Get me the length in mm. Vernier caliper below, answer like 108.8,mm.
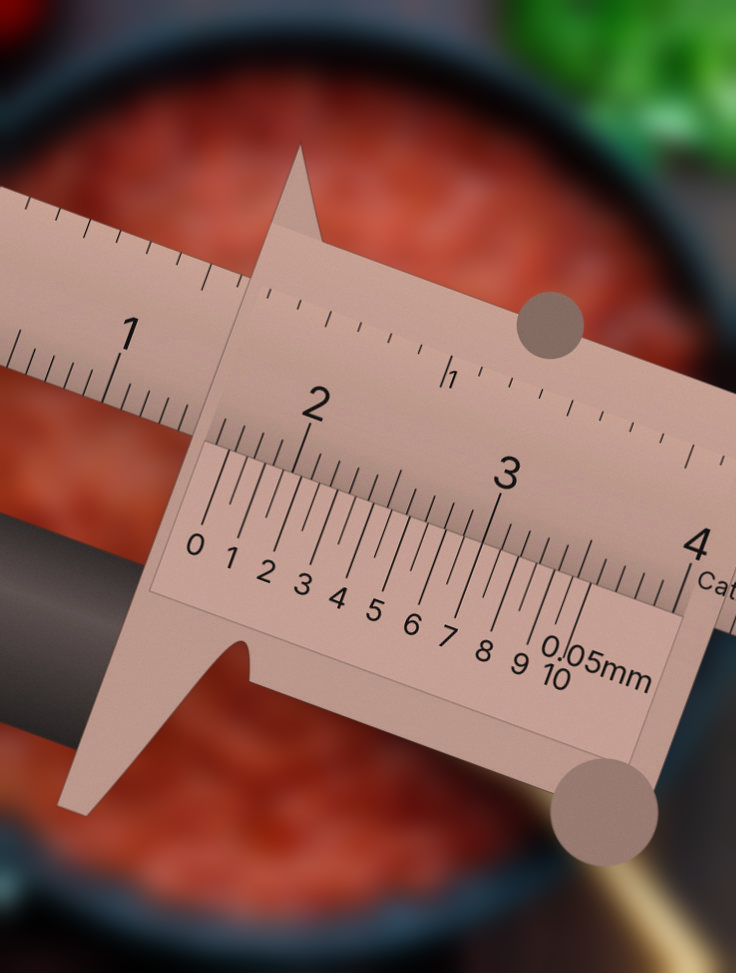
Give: 16.7,mm
